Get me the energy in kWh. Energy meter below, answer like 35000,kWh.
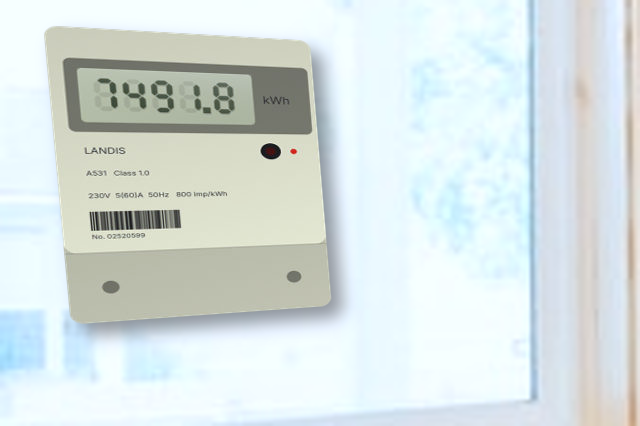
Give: 7491.8,kWh
